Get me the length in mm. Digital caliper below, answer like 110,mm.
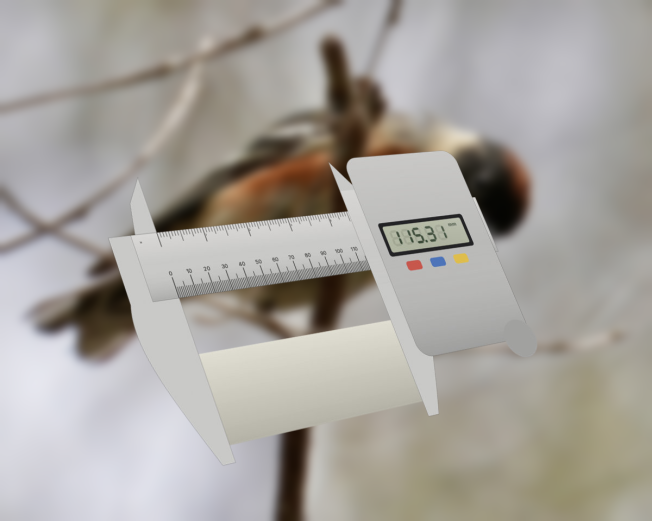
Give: 115.31,mm
